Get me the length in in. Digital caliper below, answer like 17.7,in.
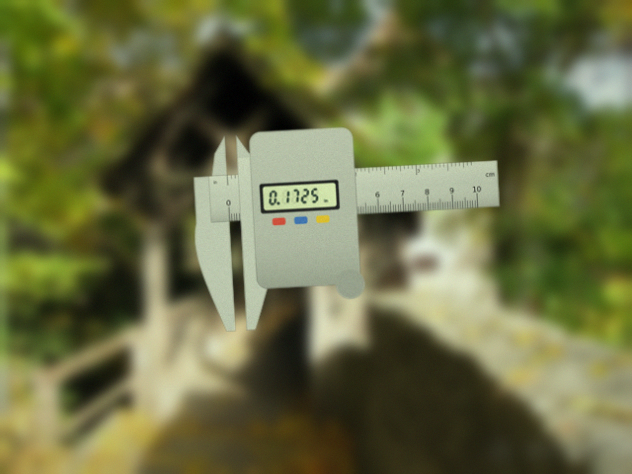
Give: 0.1725,in
